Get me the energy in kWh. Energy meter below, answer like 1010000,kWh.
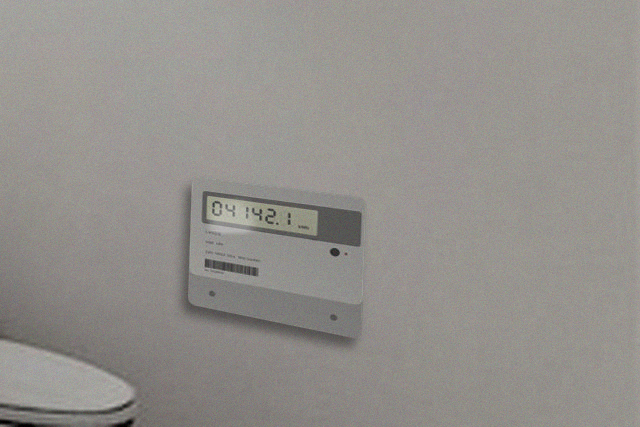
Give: 4142.1,kWh
